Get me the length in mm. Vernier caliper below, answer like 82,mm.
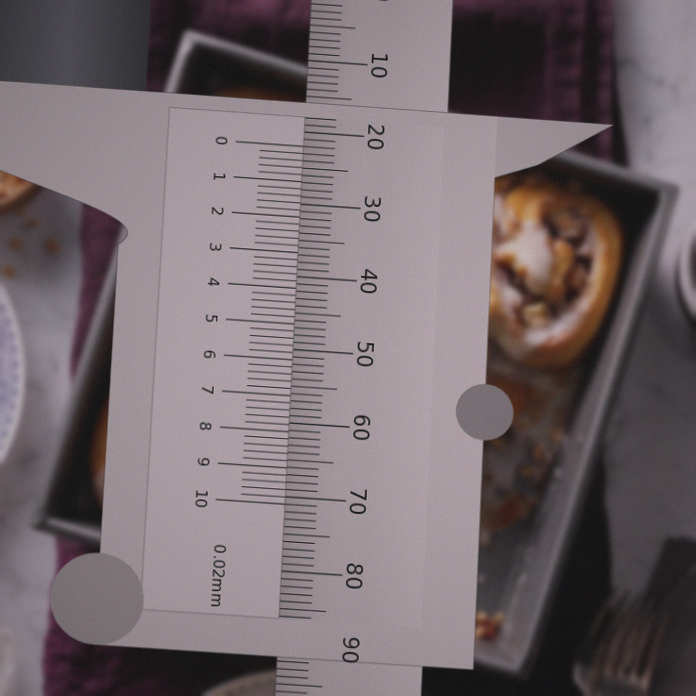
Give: 22.0,mm
